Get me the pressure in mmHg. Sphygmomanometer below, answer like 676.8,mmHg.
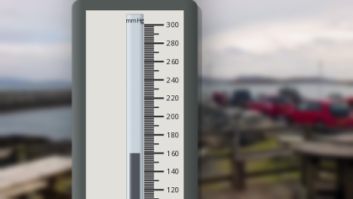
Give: 160,mmHg
